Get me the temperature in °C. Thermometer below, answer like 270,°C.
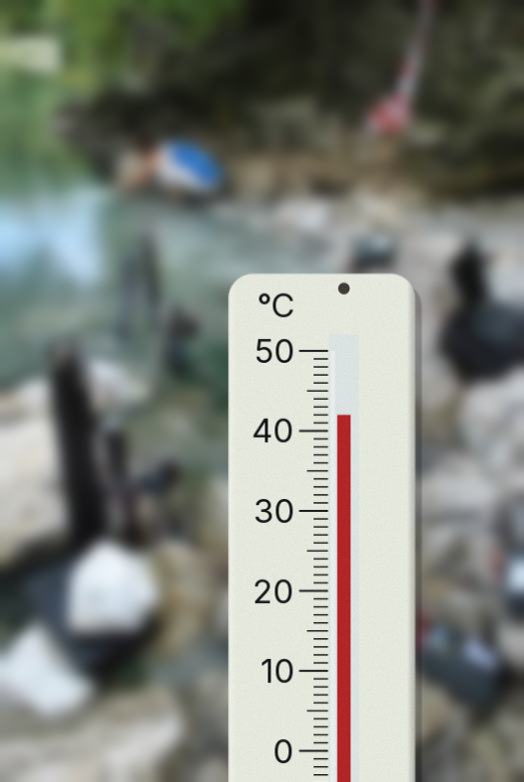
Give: 42,°C
